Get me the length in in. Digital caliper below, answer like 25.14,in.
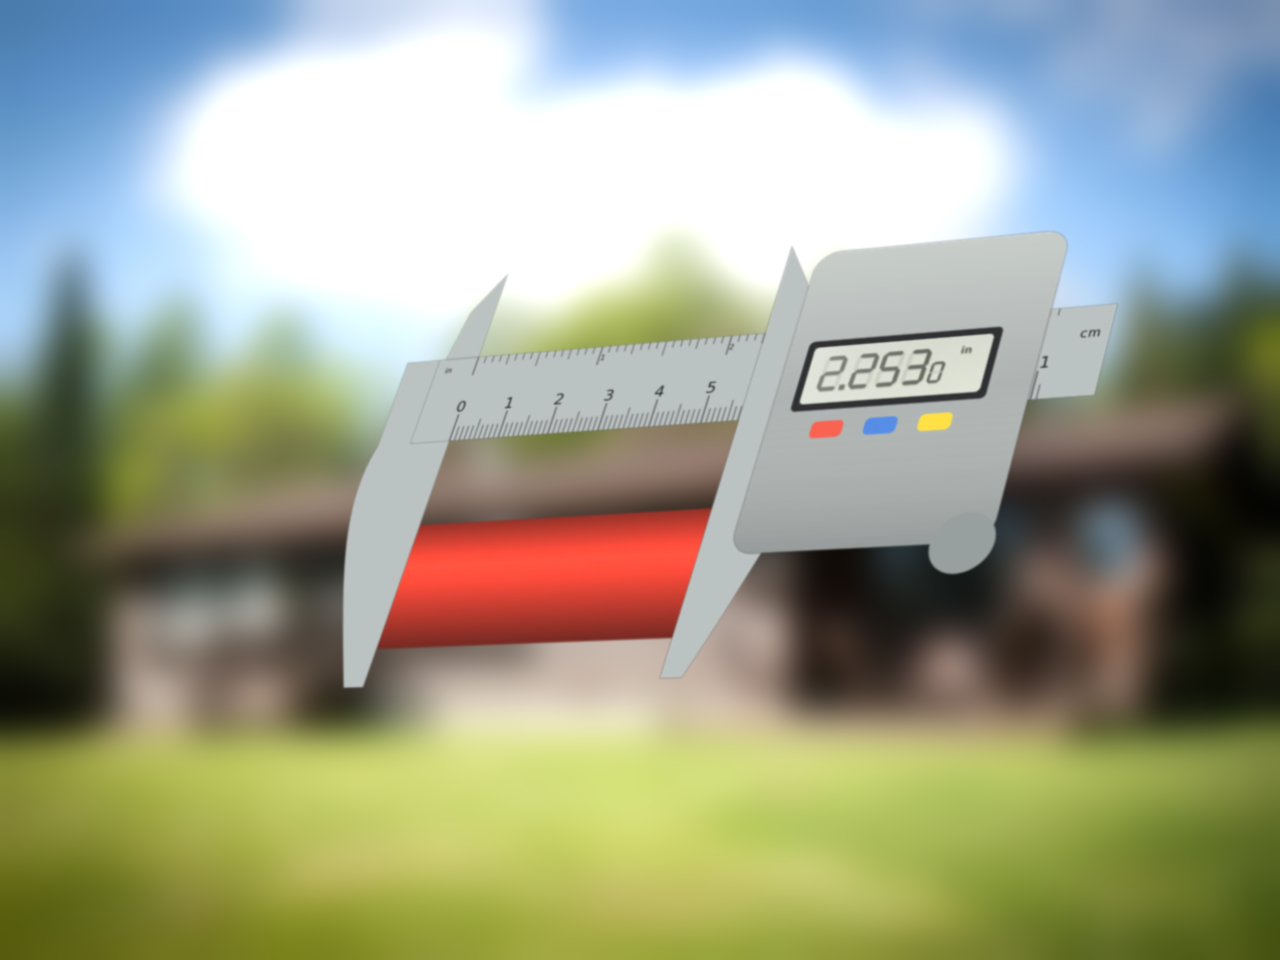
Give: 2.2530,in
